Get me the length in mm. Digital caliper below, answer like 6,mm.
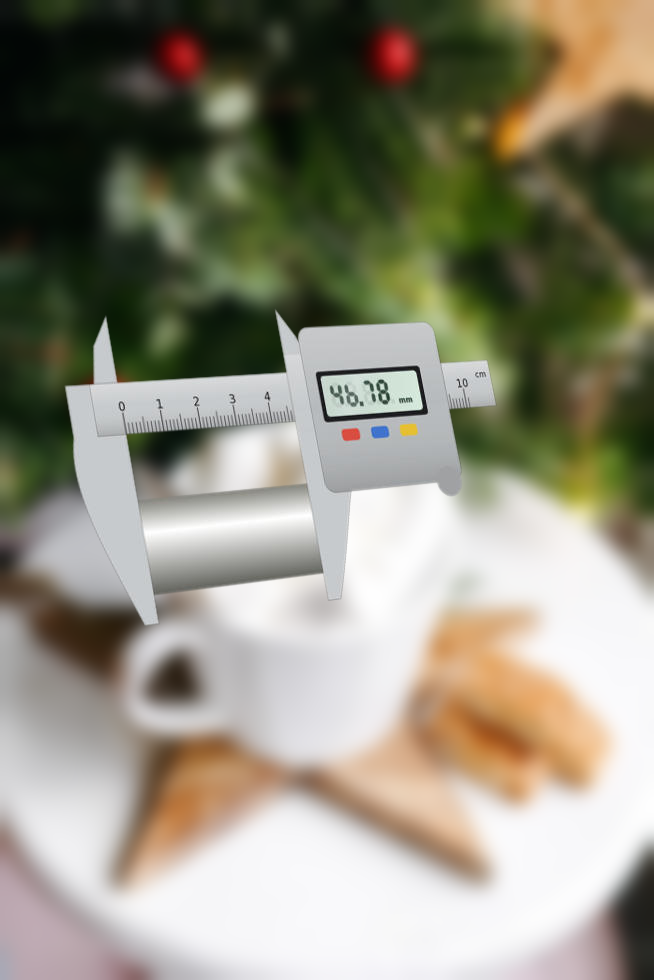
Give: 46.78,mm
